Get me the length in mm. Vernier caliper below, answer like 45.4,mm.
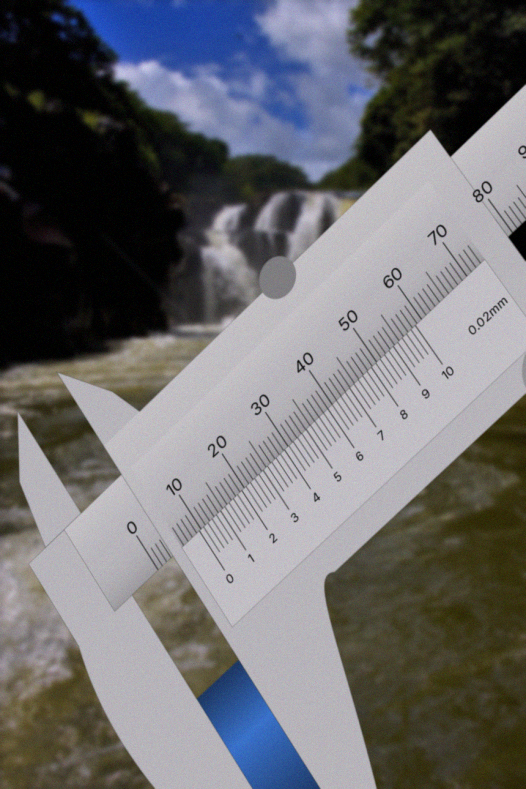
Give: 9.6,mm
